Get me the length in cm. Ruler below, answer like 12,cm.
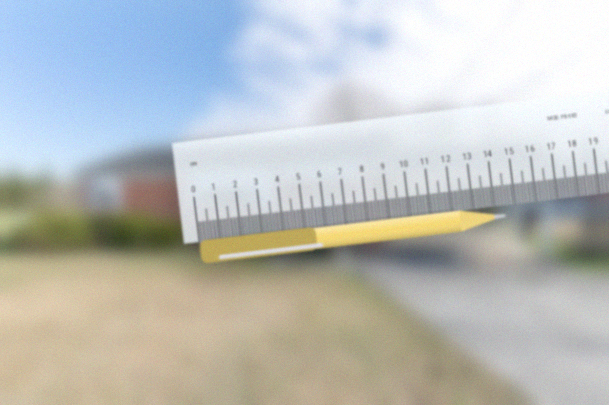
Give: 14.5,cm
